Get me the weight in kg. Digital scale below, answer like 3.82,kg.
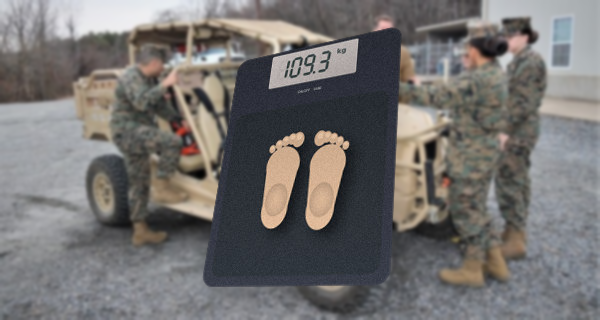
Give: 109.3,kg
